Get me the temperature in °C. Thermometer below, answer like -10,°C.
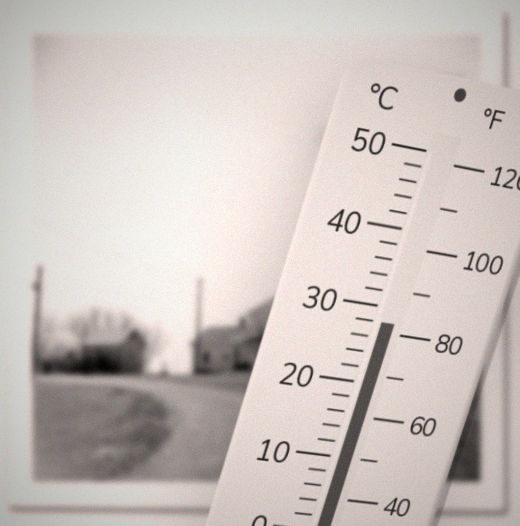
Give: 28,°C
